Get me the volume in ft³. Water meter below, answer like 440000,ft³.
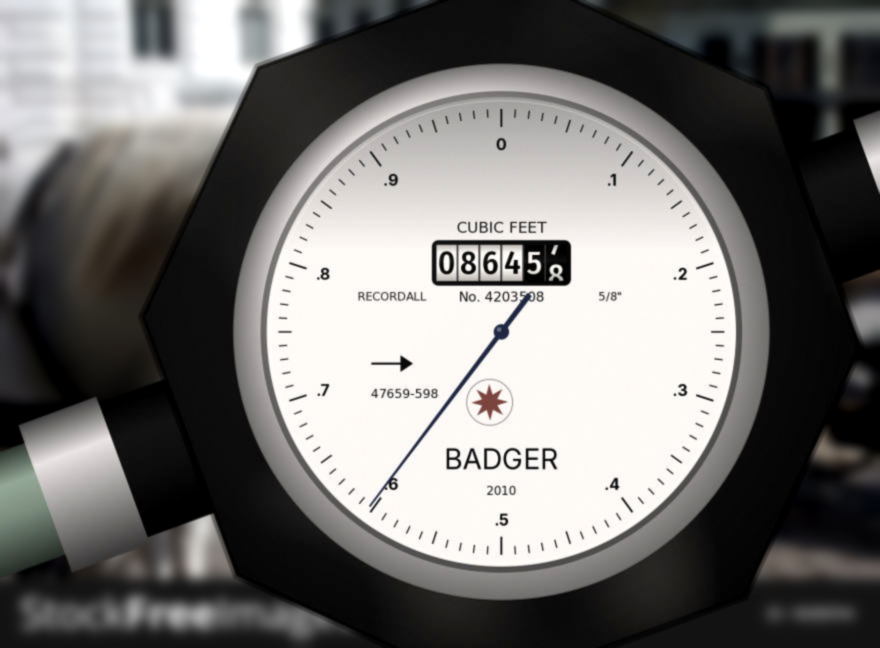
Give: 86457.60,ft³
